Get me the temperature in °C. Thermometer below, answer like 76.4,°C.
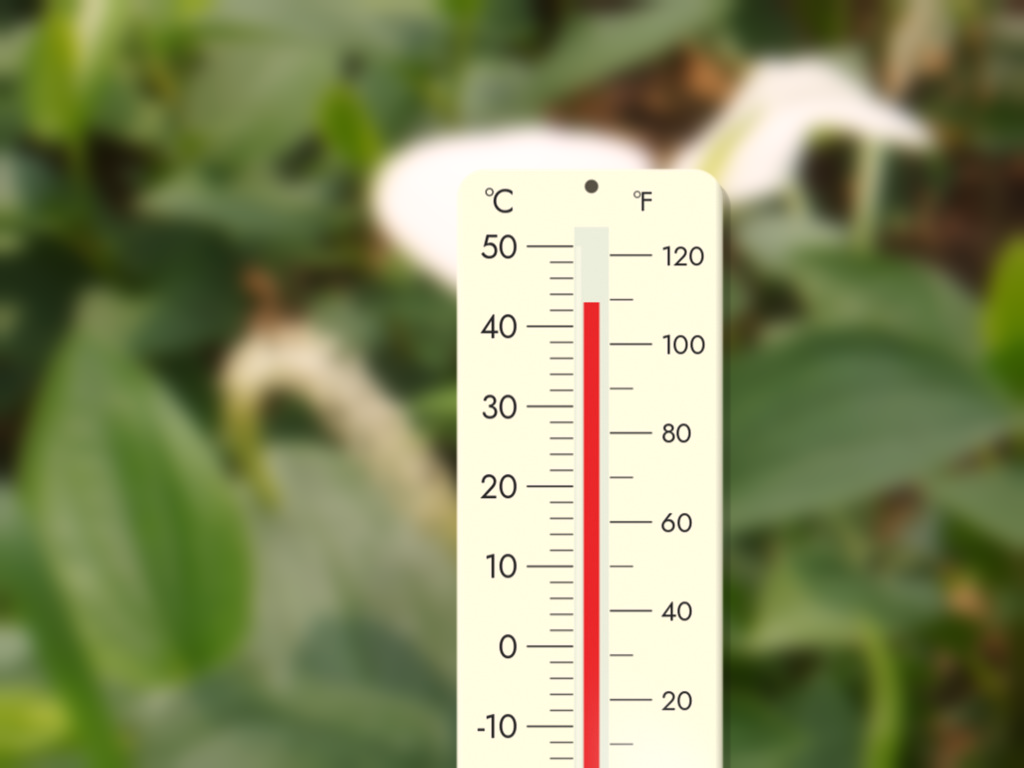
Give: 43,°C
